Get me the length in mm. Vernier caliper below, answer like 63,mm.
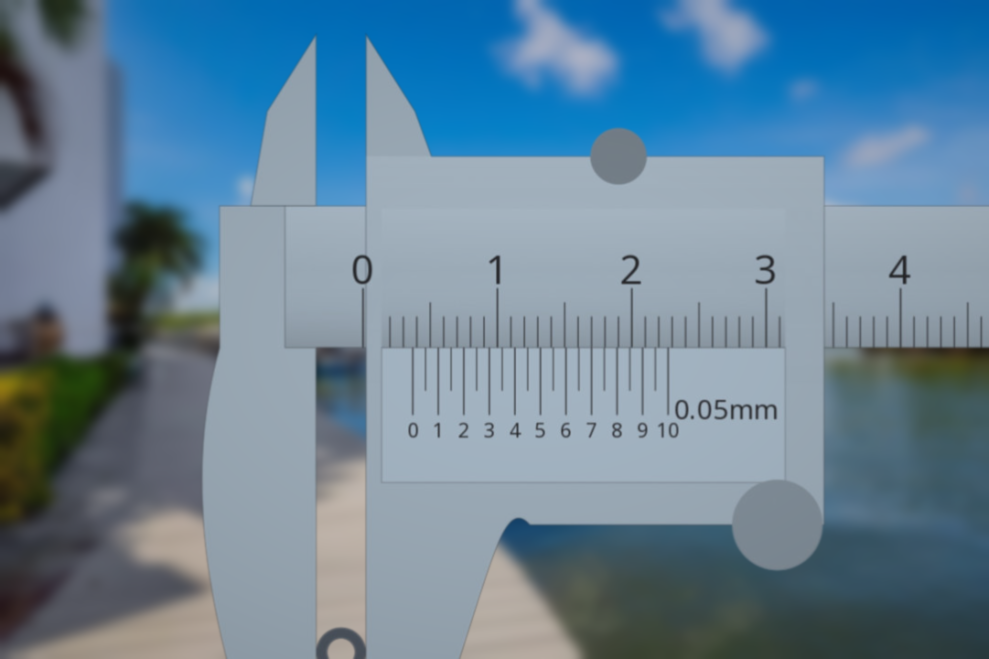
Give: 3.7,mm
